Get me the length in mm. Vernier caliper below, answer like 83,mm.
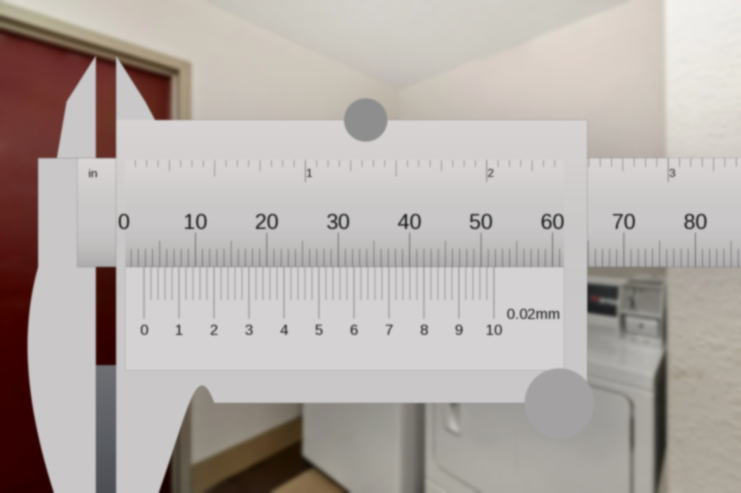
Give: 2.8,mm
